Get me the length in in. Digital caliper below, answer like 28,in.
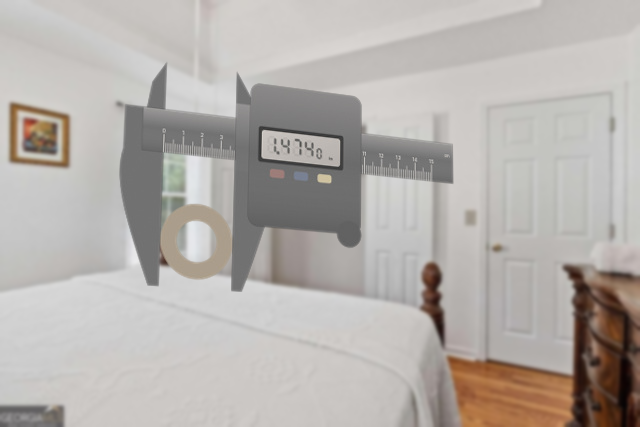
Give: 1.4740,in
